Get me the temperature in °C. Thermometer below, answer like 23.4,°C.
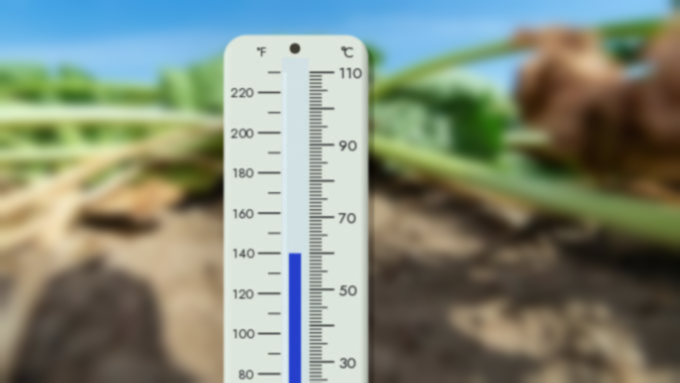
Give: 60,°C
